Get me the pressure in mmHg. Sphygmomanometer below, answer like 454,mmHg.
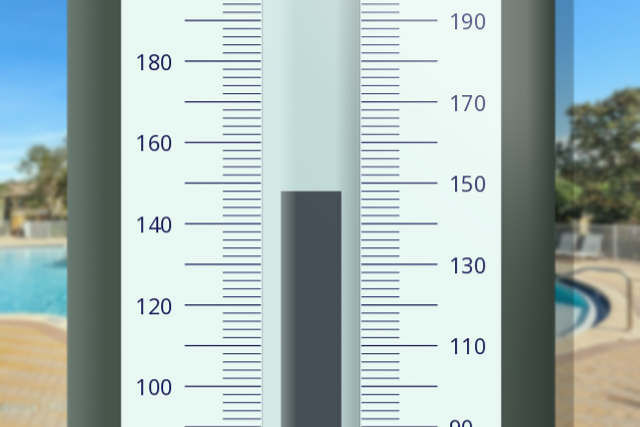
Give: 148,mmHg
